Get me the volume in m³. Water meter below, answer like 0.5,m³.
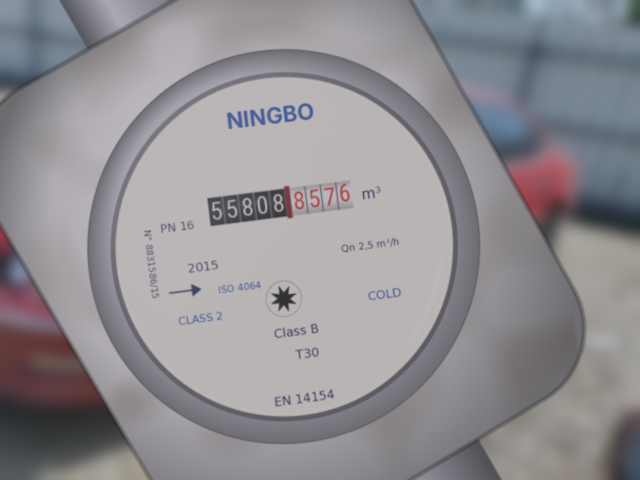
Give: 55808.8576,m³
